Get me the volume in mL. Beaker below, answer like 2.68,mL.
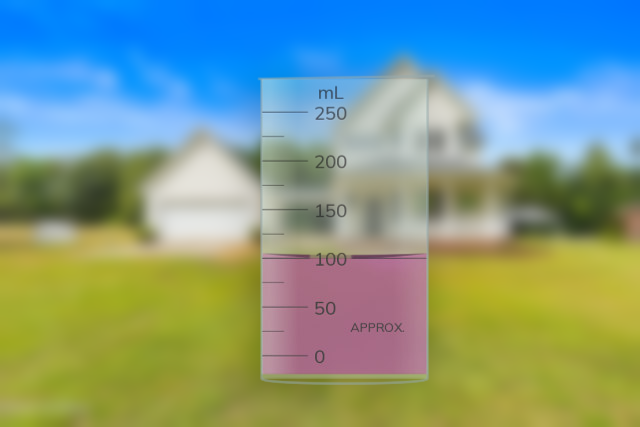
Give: 100,mL
